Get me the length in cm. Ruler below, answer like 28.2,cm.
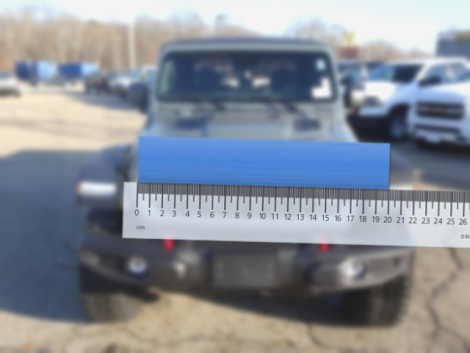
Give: 20,cm
